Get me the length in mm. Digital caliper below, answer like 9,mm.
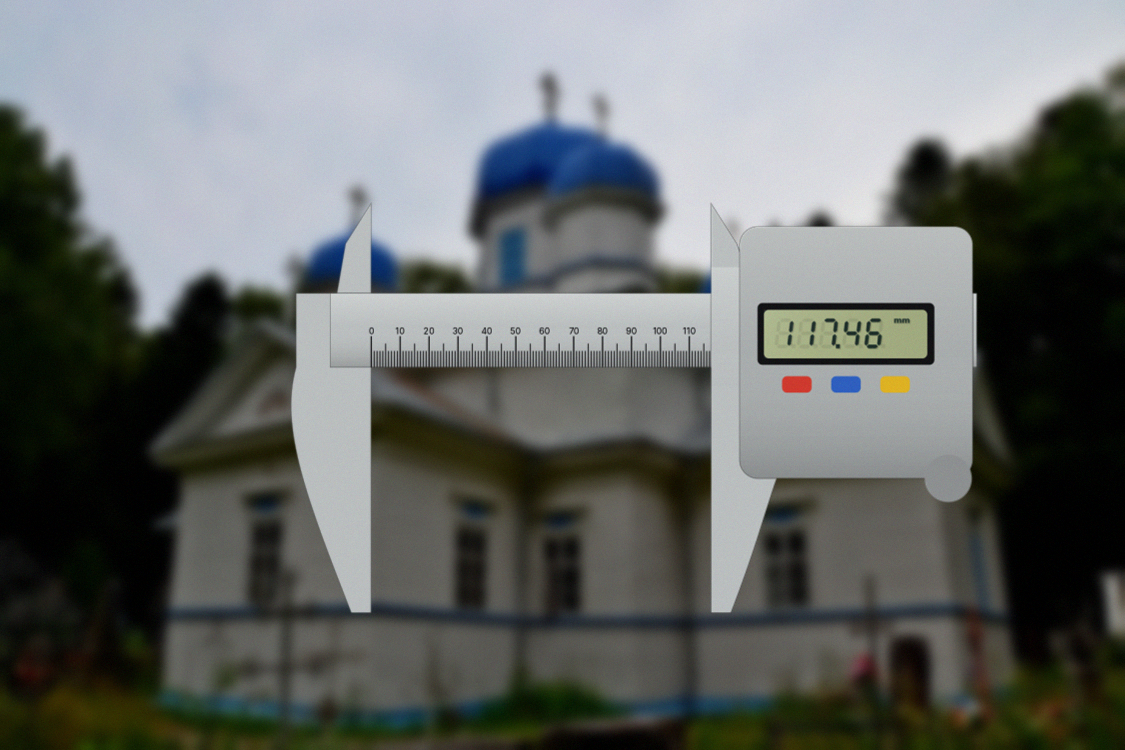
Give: 117.46,mm
